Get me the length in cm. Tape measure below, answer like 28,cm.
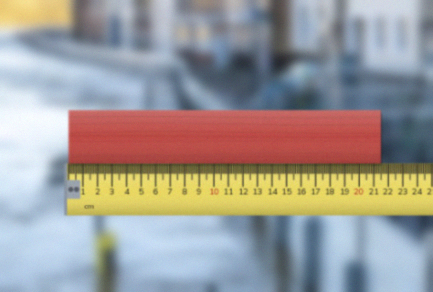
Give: 21.5,cm
